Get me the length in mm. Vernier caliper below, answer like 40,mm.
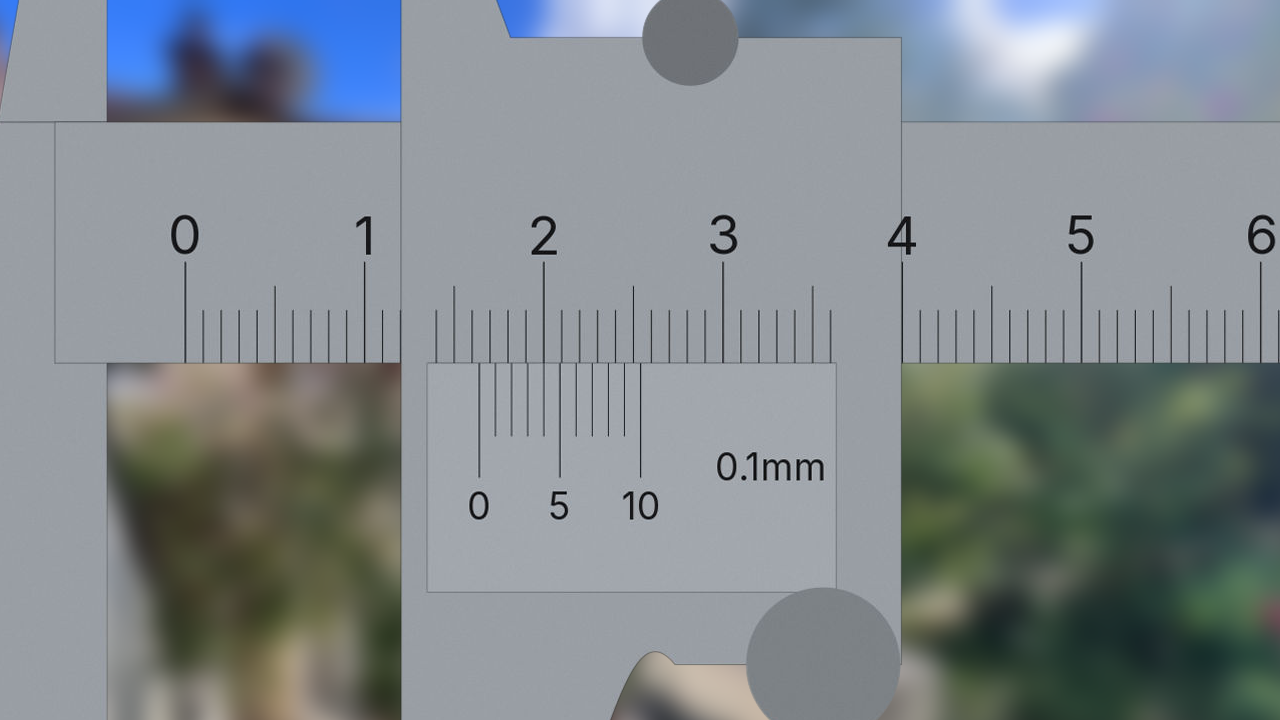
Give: 16.4,mm
